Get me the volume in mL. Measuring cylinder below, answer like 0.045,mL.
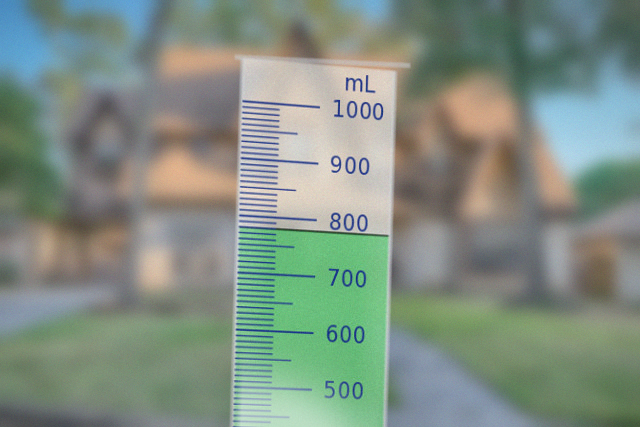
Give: 780,mL
